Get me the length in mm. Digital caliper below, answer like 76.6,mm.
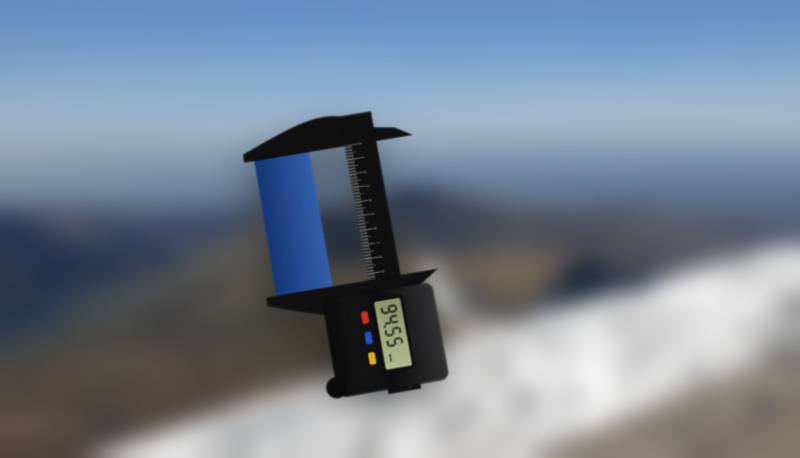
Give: 94.55,mm
